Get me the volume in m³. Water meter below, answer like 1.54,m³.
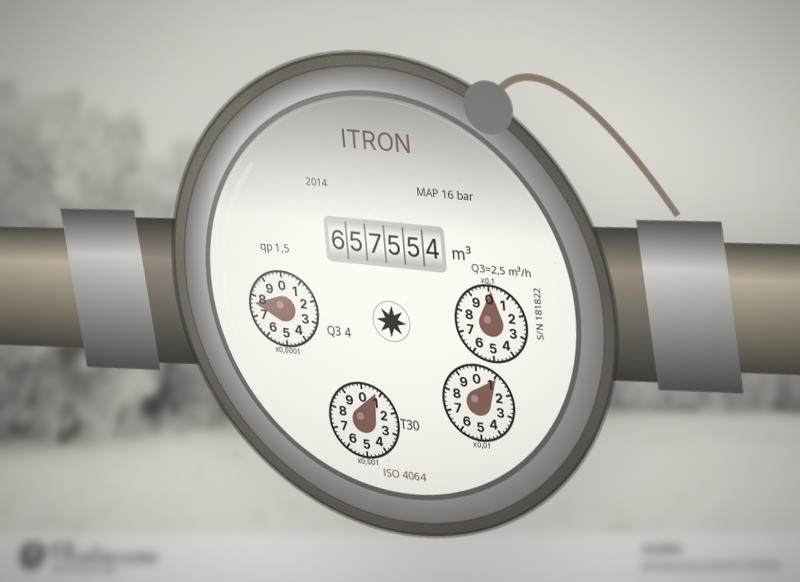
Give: 657554.0107,m³
